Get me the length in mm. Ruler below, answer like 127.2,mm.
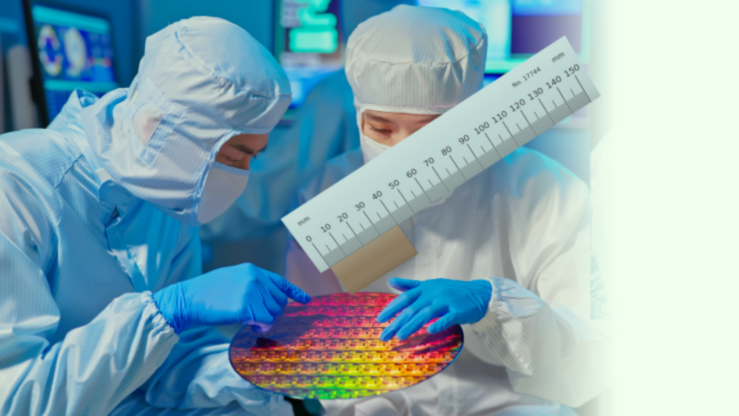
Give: 40,mm
